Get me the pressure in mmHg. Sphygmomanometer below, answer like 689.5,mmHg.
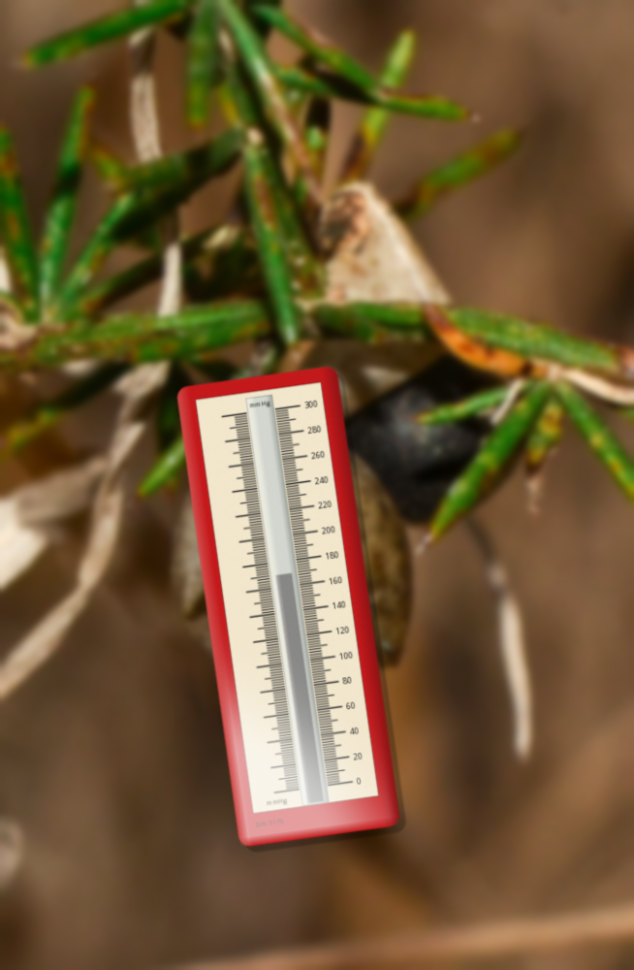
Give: 170,mmHg
